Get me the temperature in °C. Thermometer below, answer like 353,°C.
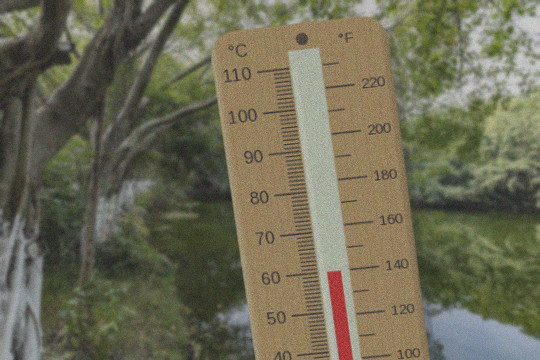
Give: 60,°C
